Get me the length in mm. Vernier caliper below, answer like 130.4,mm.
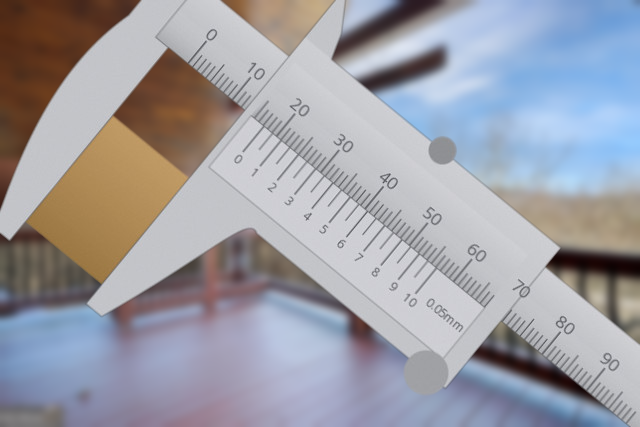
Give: 17.2,mm
